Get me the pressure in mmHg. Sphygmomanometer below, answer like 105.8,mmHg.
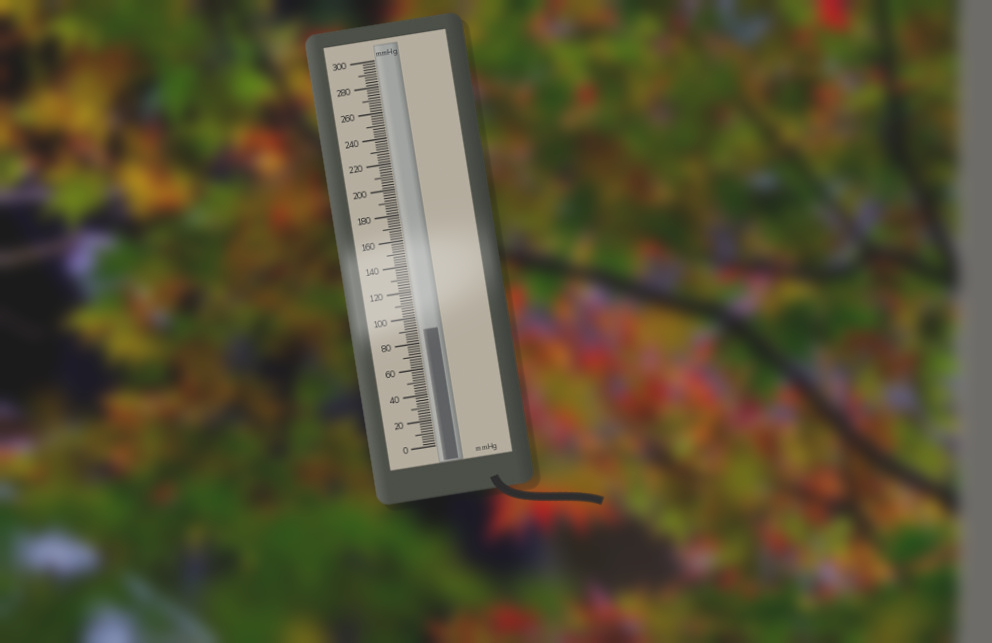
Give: 90,mmHg
